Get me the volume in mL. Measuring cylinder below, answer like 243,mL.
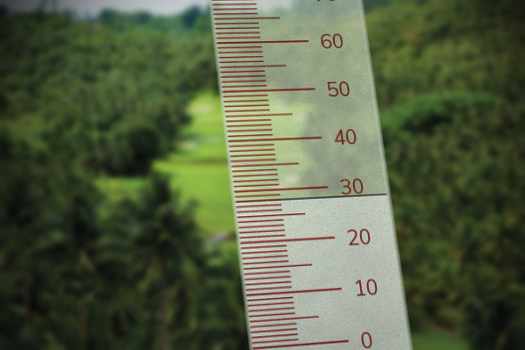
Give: 28,mL
